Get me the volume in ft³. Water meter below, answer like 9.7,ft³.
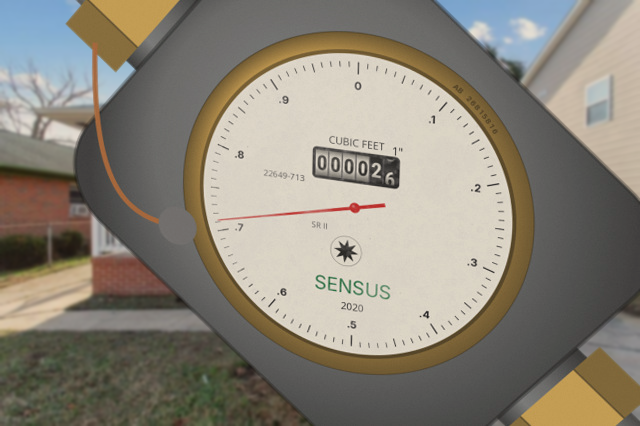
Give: 25.71,ft³
